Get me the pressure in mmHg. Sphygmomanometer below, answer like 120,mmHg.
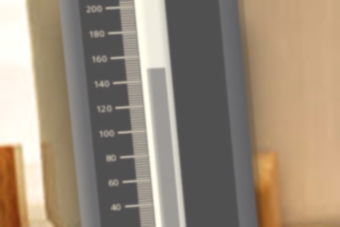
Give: 150,mmHg
